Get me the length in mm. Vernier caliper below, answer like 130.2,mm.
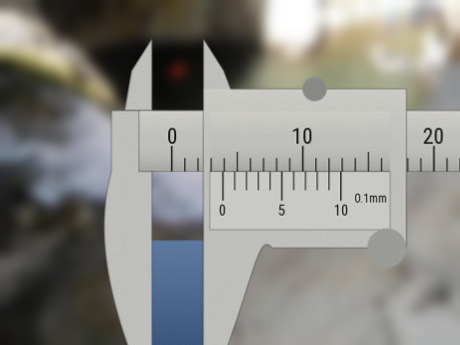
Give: 3.9,mm
